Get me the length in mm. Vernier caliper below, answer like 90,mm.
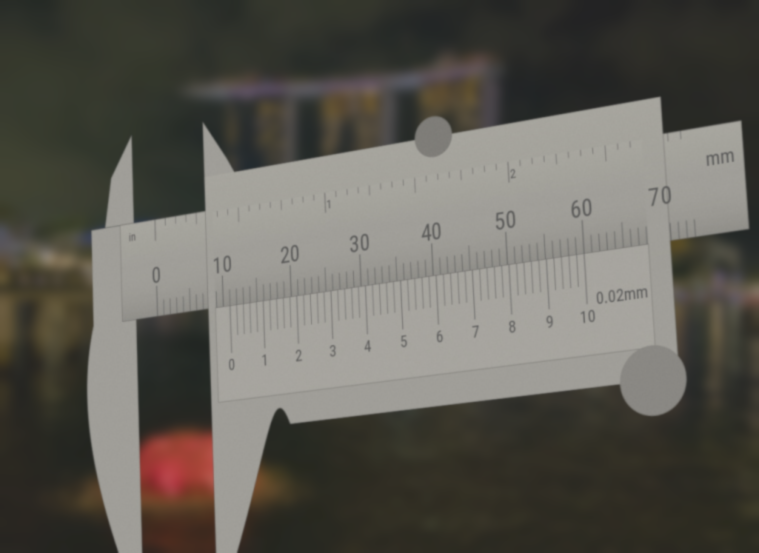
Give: 11.0,mm
